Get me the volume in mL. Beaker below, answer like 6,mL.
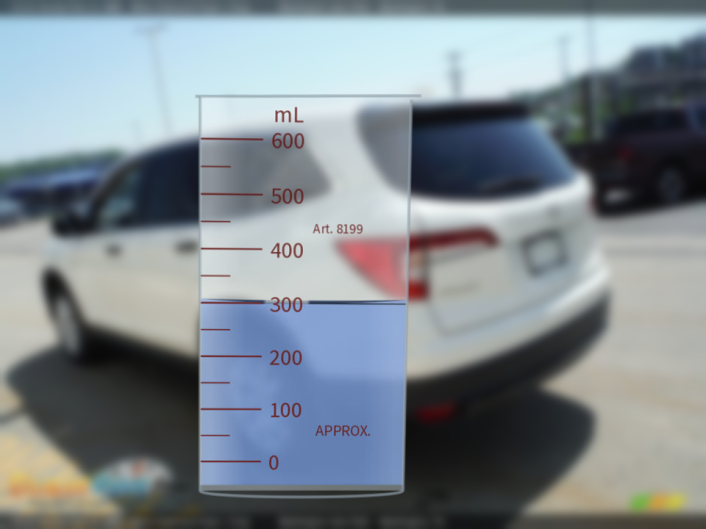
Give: 300,mL
